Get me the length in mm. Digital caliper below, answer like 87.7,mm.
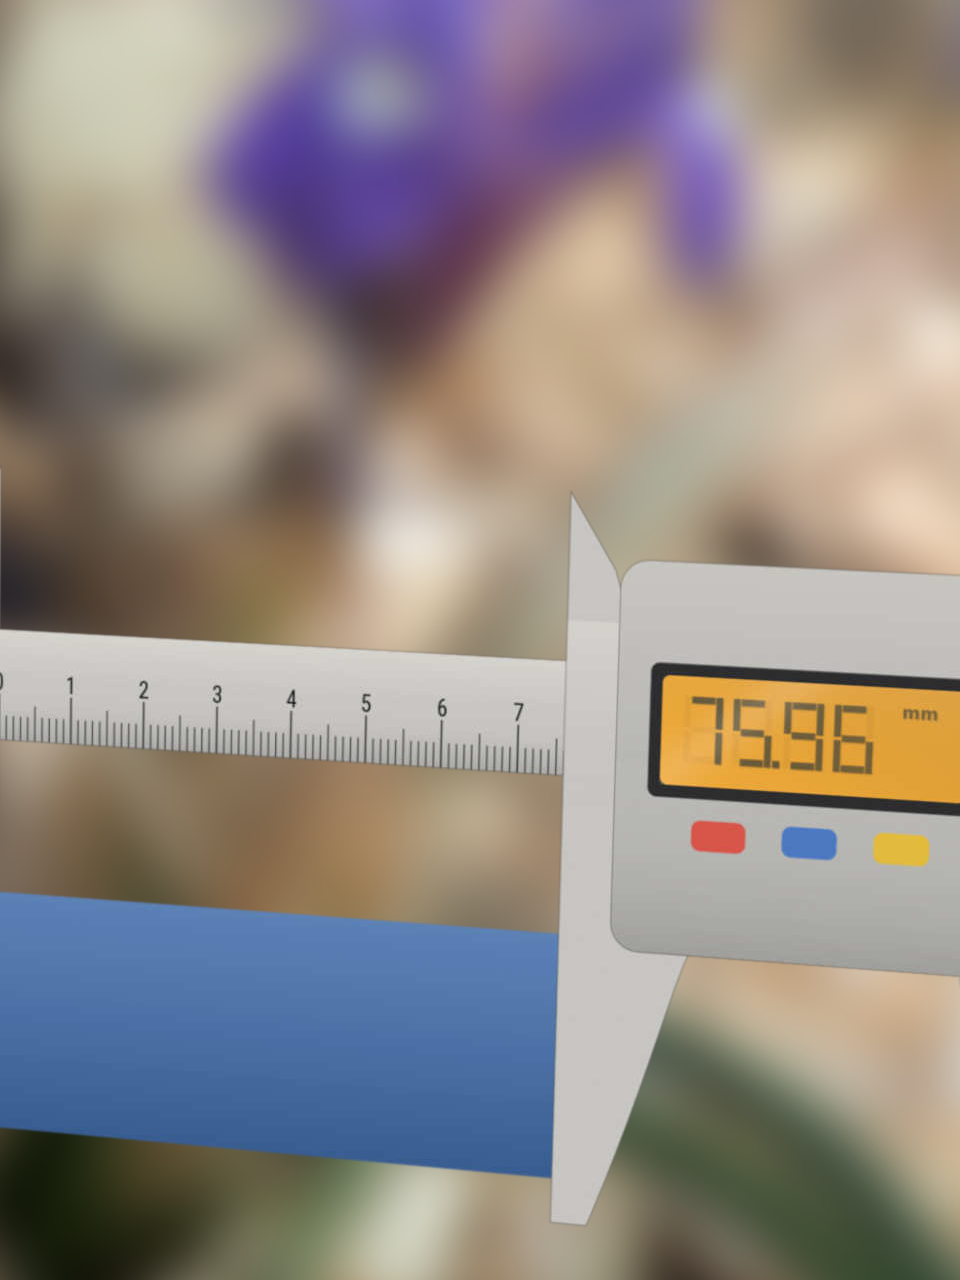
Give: 75.96,mm
